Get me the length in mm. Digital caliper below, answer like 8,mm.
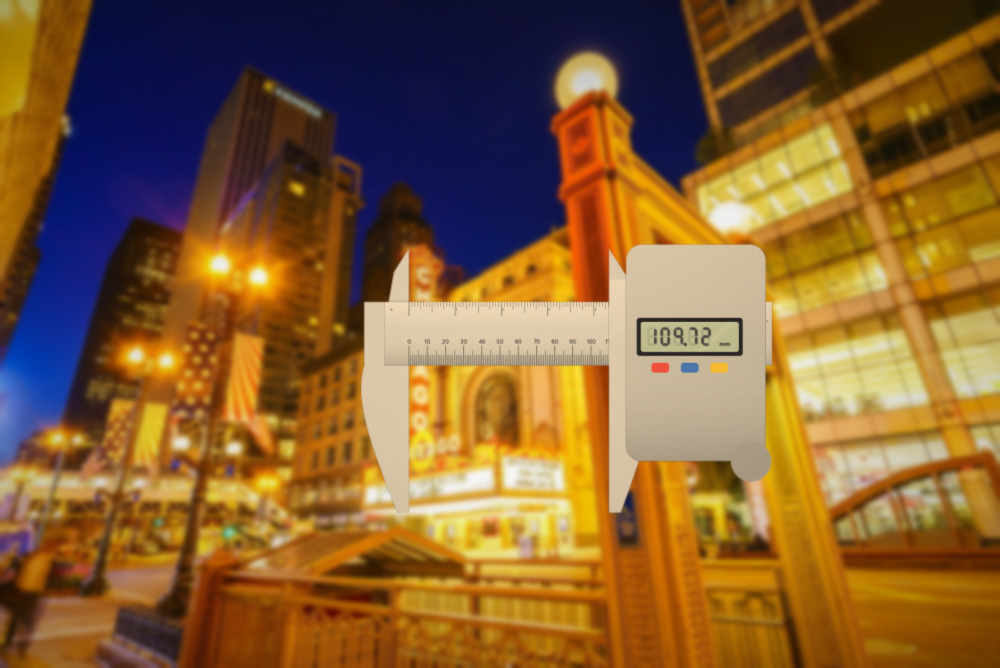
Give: 109.72,mm
